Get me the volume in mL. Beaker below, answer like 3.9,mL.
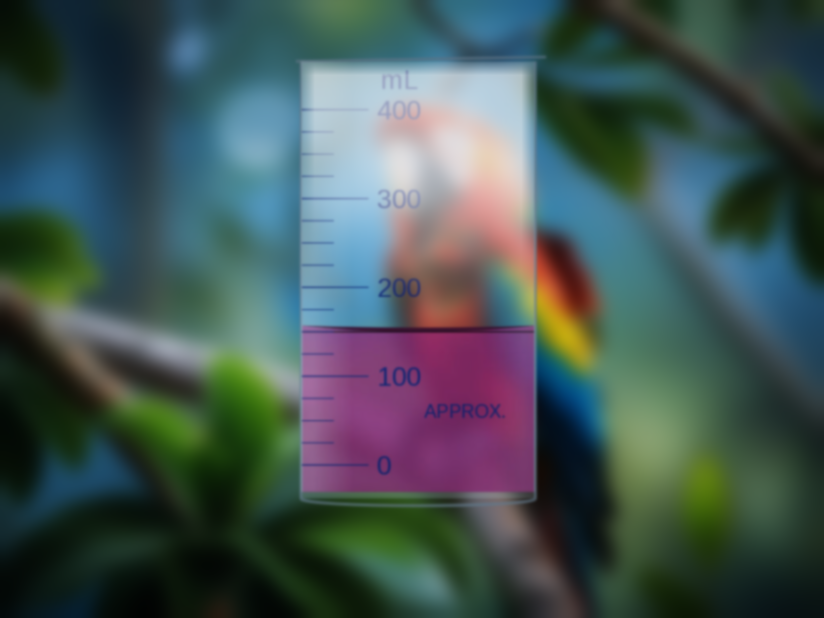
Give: 150,mL
